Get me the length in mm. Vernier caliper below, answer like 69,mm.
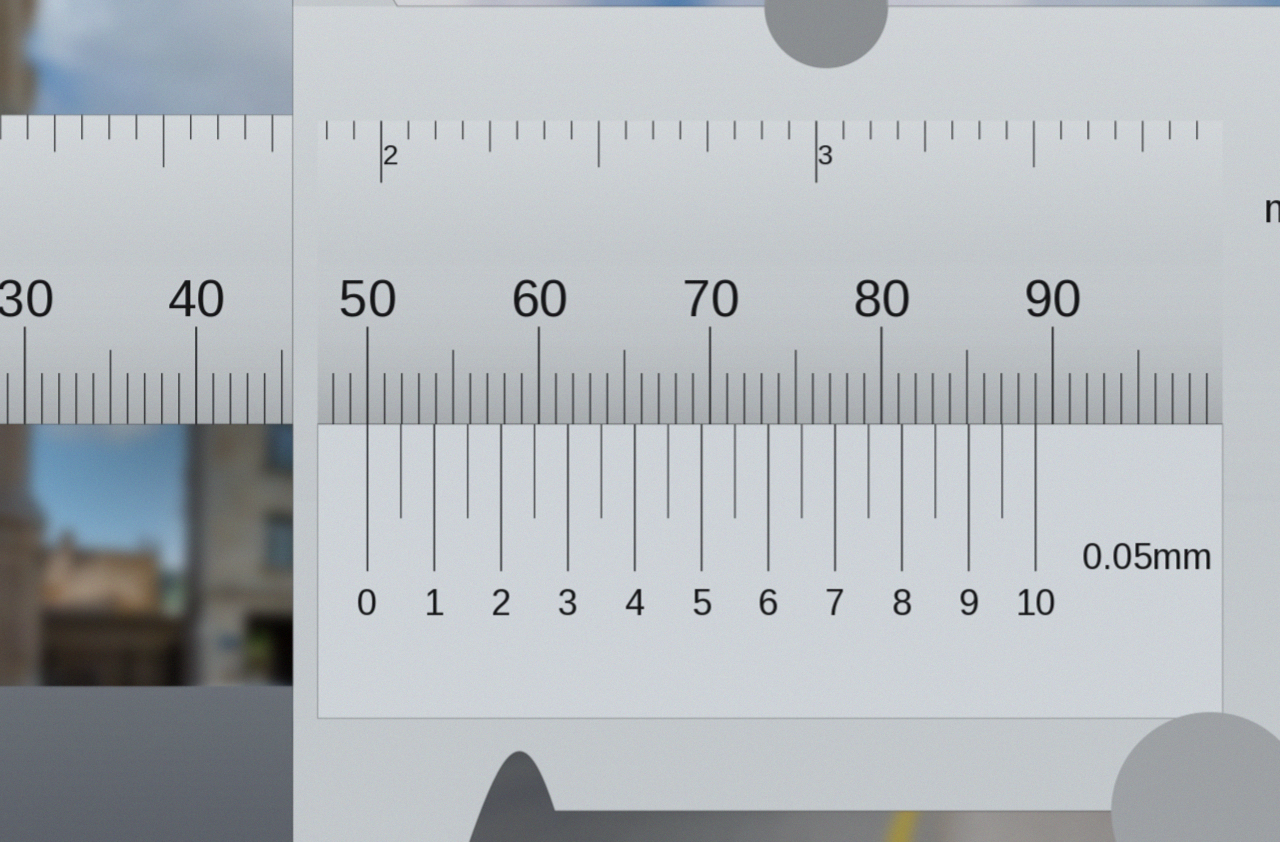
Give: 50.0,mm
